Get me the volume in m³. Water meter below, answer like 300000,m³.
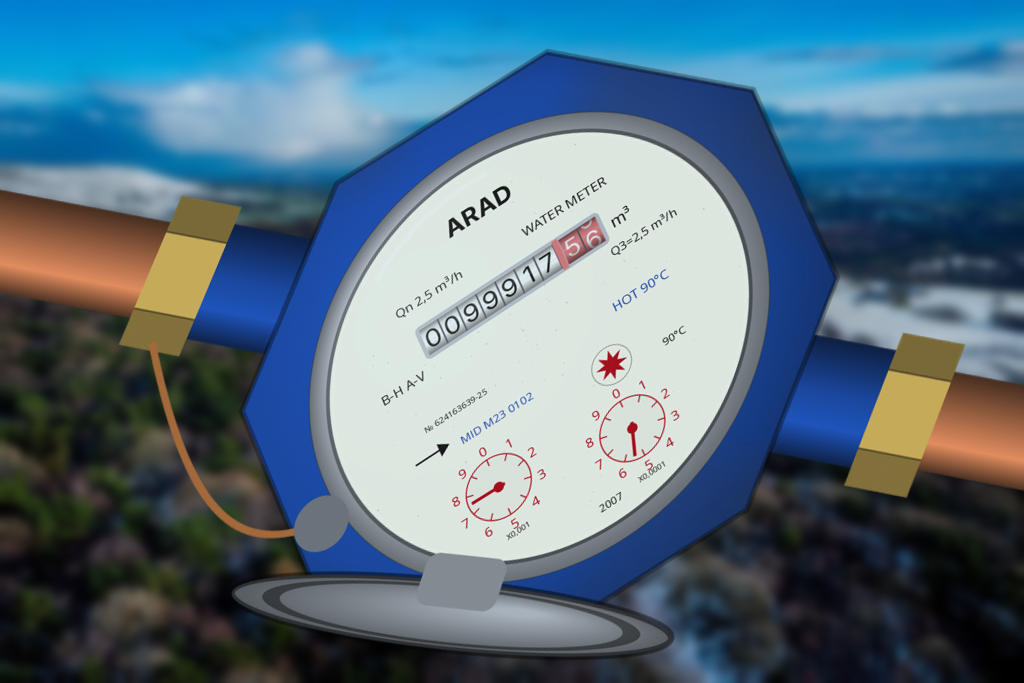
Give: 99917.5575,m³
